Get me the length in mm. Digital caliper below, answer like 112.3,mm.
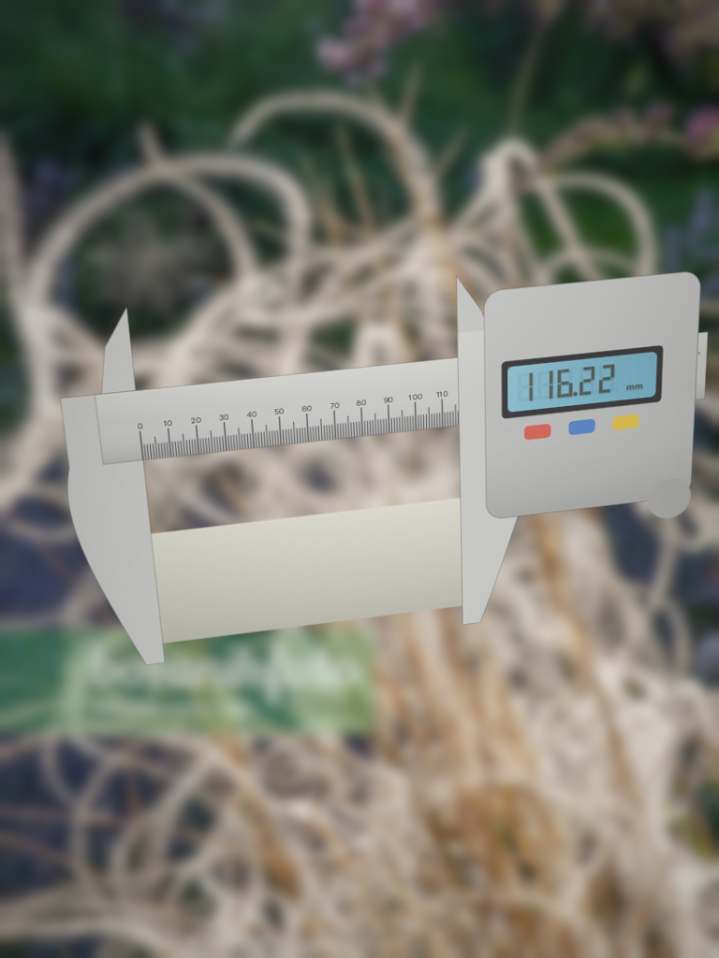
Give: 116.22,mm
